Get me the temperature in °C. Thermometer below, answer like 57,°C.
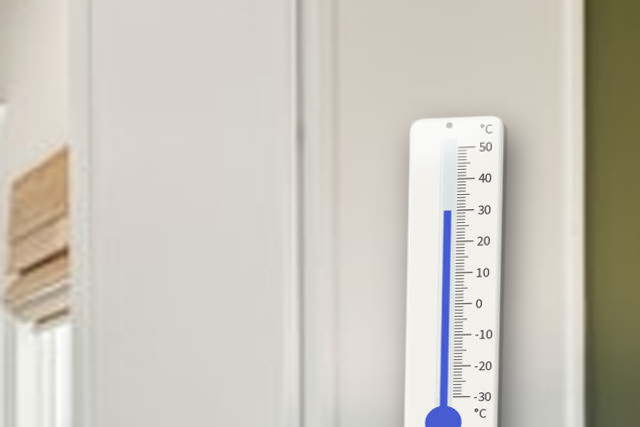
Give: 30,°C
